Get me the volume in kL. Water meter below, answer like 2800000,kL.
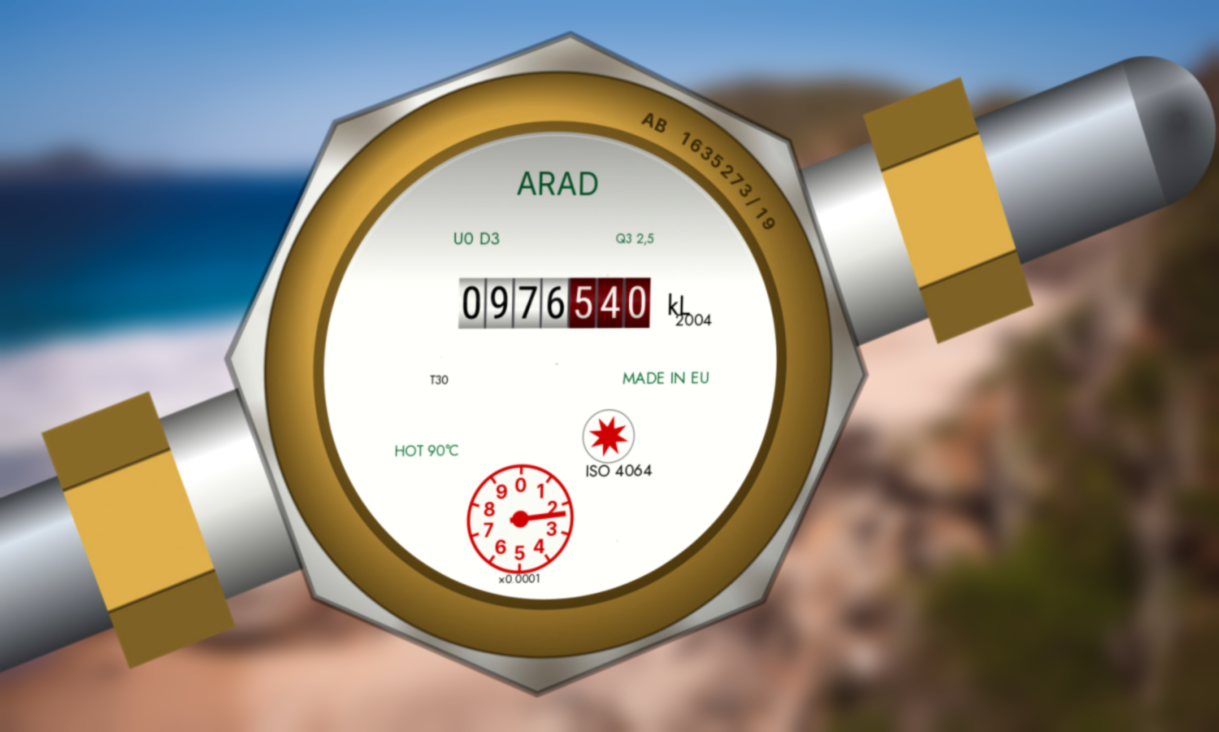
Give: 976.5402,kL
